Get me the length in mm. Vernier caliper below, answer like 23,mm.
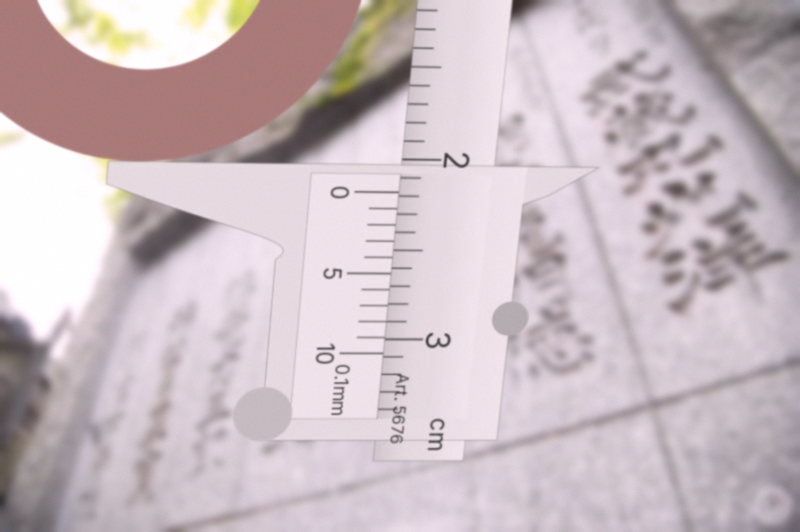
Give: 21.8,mm
